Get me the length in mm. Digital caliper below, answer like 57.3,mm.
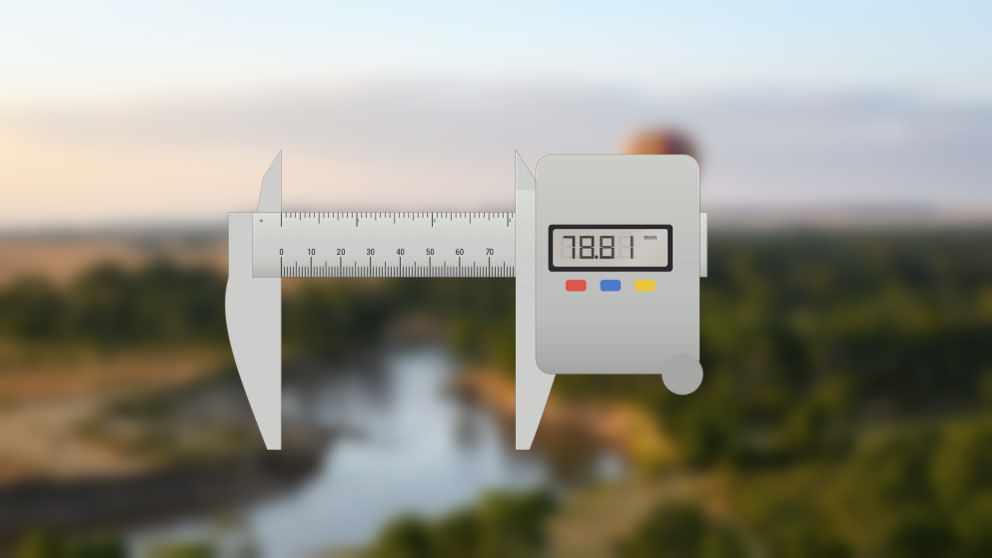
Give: 78.81,mm
